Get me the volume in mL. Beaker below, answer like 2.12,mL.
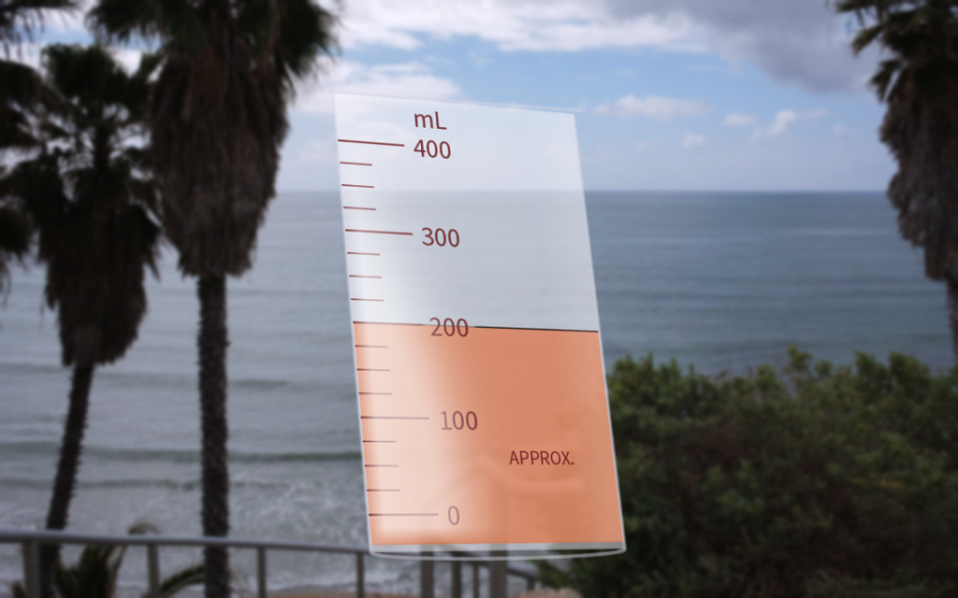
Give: 200,mL
